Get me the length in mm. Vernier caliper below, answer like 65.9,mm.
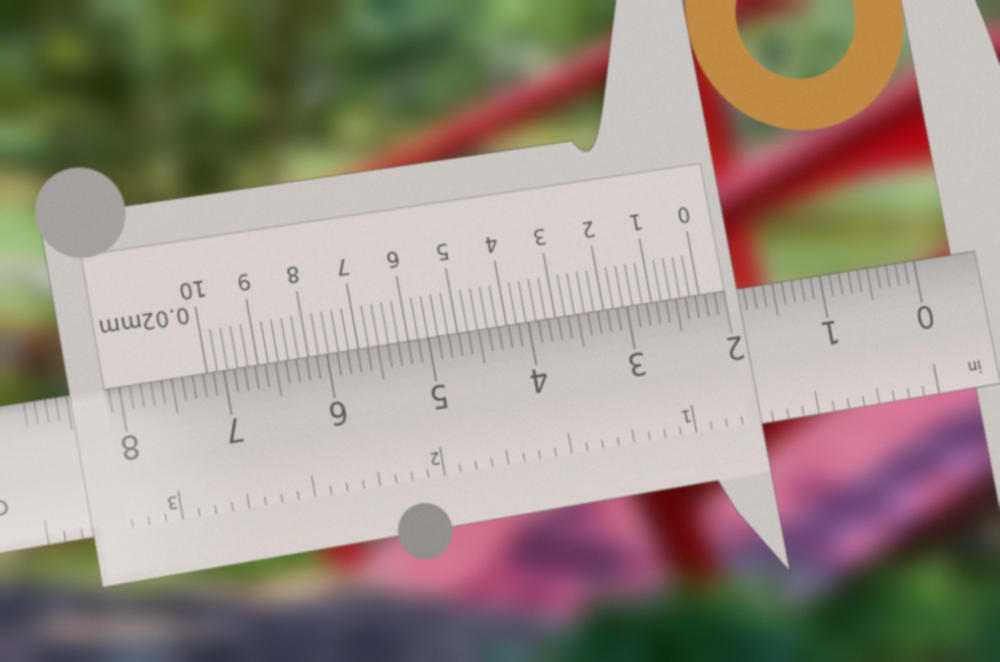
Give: 22.6,mm
